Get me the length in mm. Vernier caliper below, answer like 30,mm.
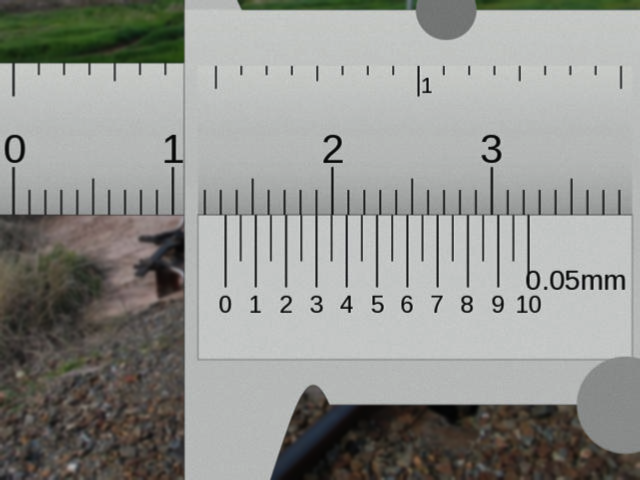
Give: 13.3,mm
